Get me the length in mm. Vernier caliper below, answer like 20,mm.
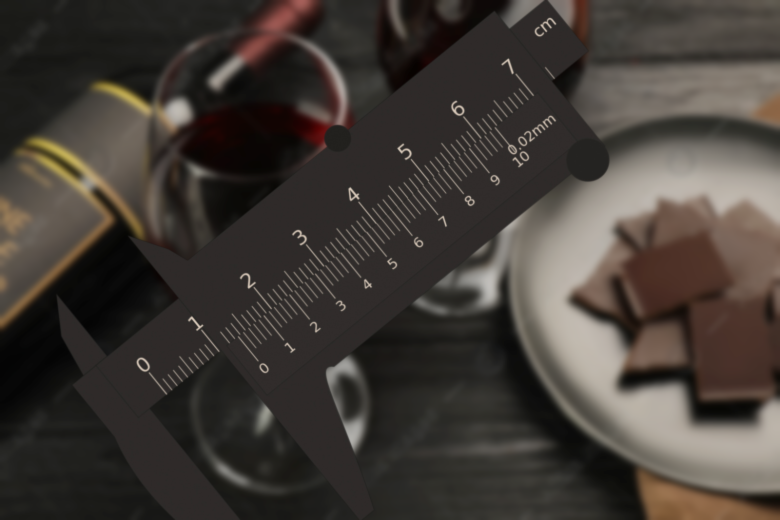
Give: 13.6,mm
